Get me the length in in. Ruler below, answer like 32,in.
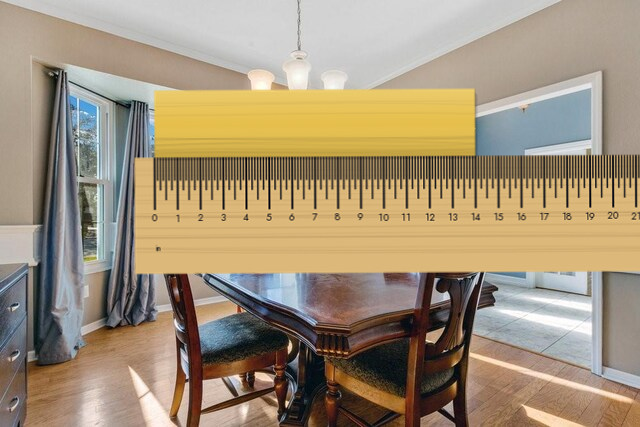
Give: 14,in
